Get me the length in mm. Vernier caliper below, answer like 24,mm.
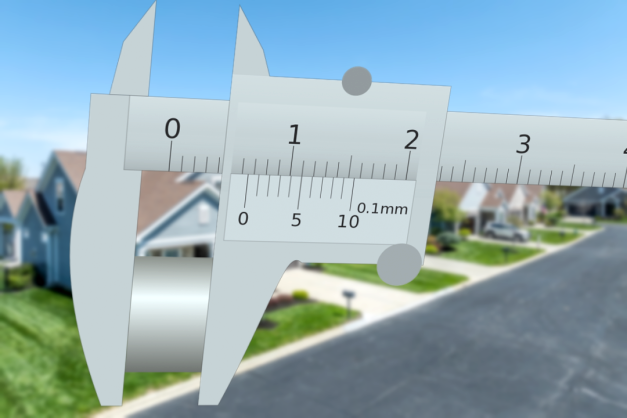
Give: 6.5,mm
